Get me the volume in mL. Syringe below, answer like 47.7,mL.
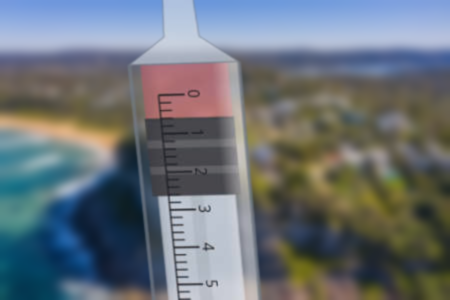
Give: 0.6,mL
